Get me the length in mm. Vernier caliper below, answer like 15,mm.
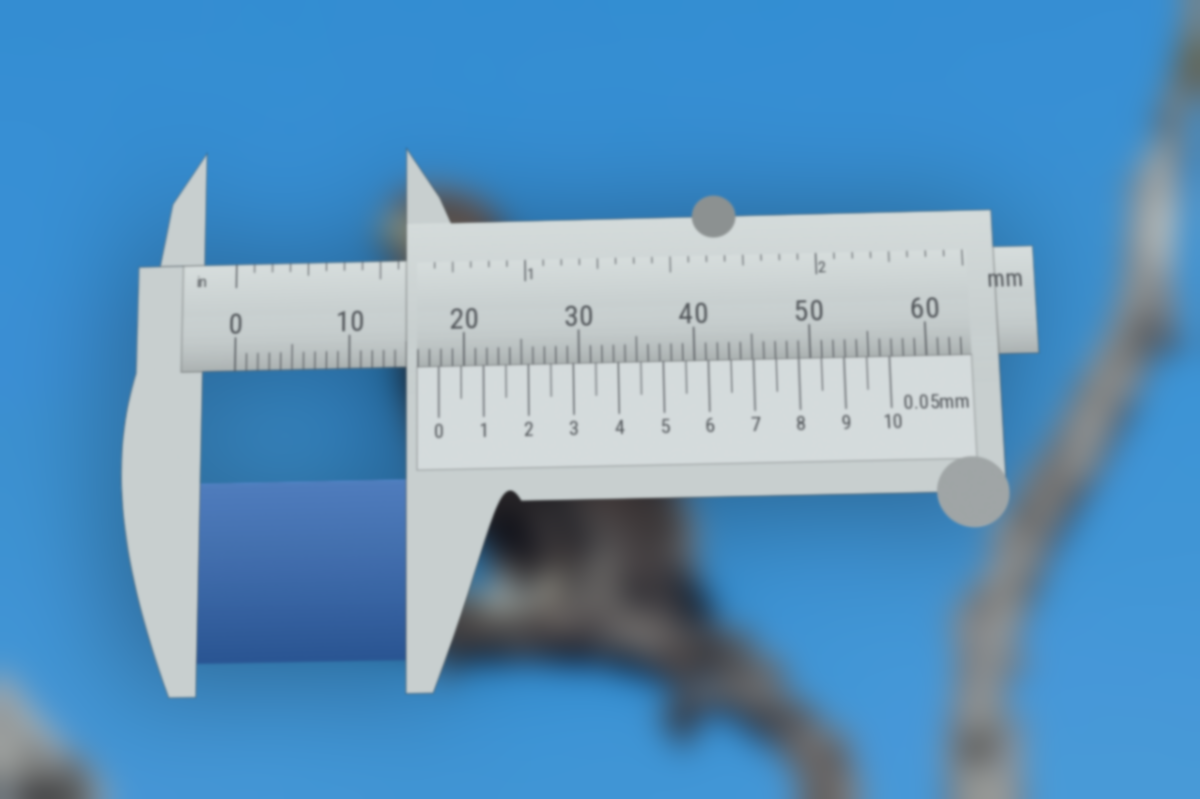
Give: 17.8,mm
